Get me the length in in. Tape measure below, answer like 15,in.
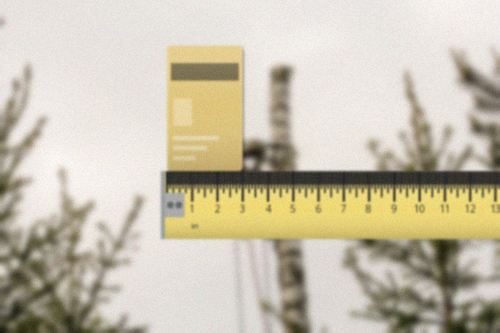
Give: 3,in
